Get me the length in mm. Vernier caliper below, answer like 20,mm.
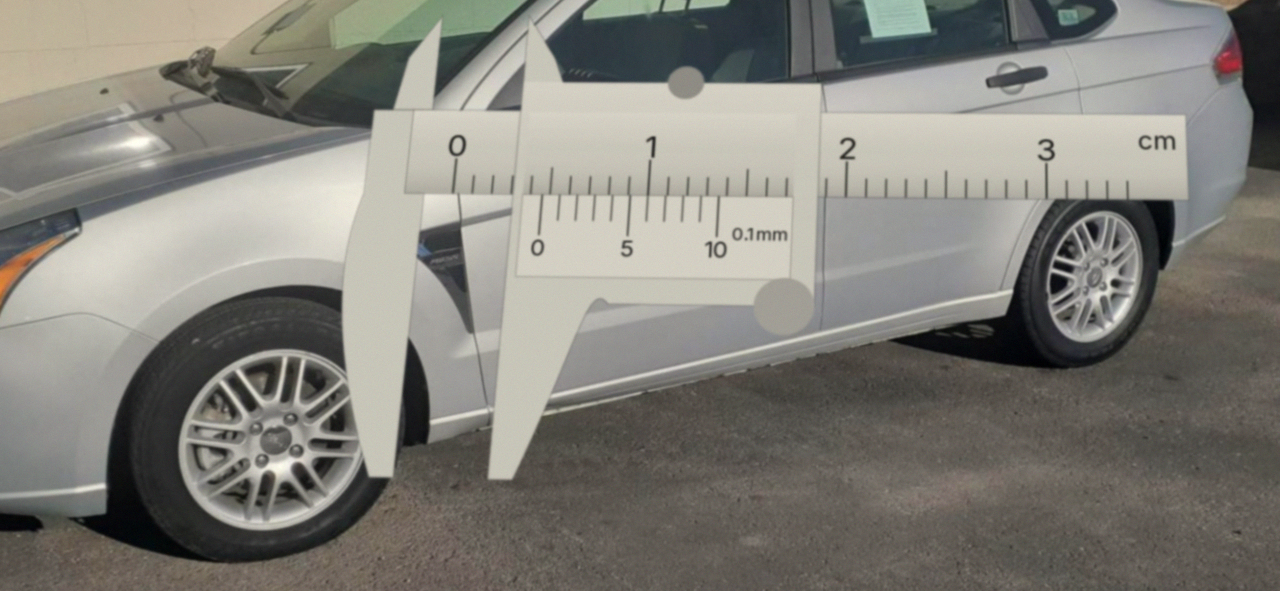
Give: 4.6,mm
